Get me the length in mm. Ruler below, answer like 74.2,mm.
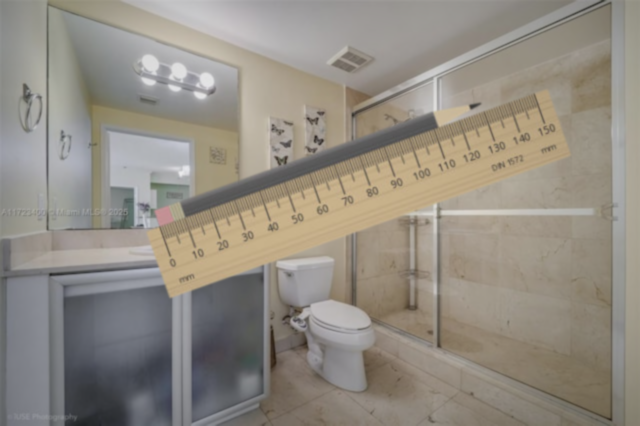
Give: 130,mm
